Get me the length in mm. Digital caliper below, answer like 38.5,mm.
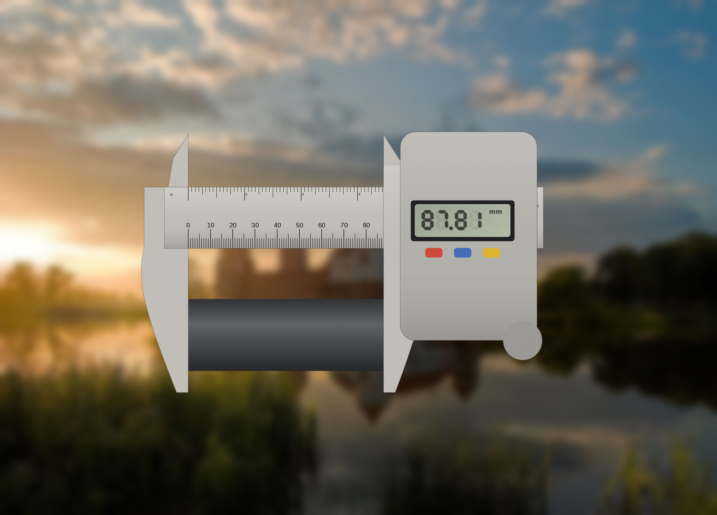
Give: 87.81,mm
